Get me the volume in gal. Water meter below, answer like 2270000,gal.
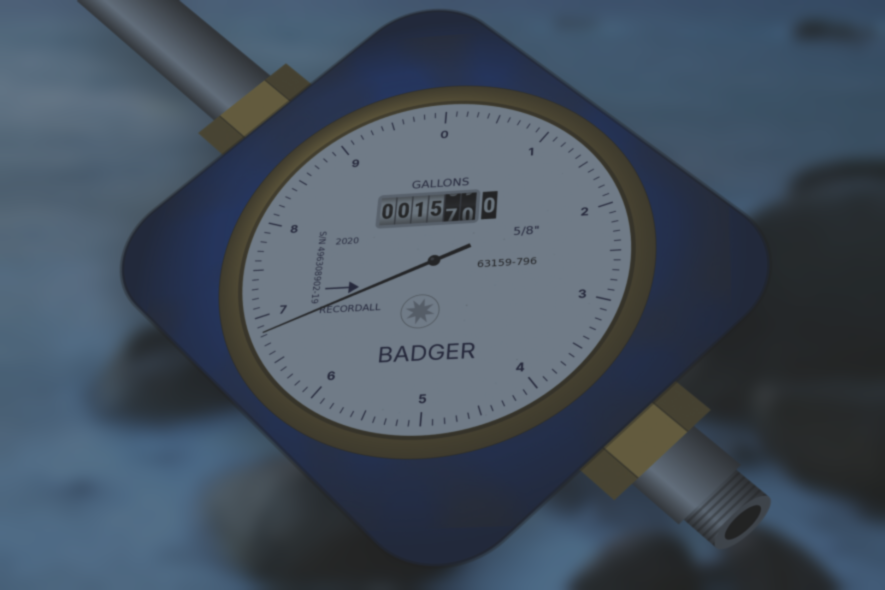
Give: 15696.8,gal
